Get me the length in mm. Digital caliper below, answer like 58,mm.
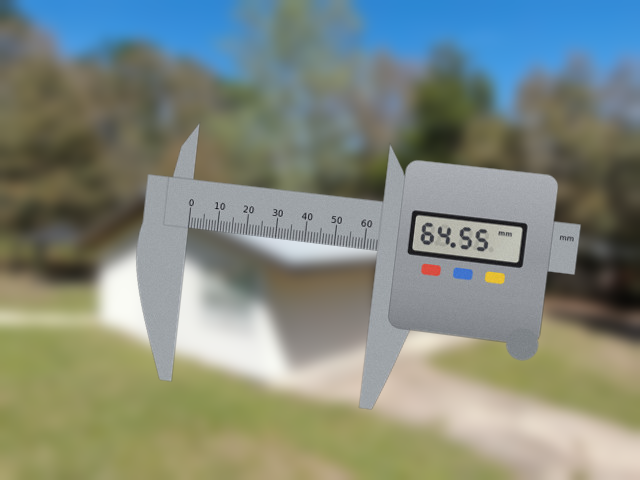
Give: 64.55,mm
